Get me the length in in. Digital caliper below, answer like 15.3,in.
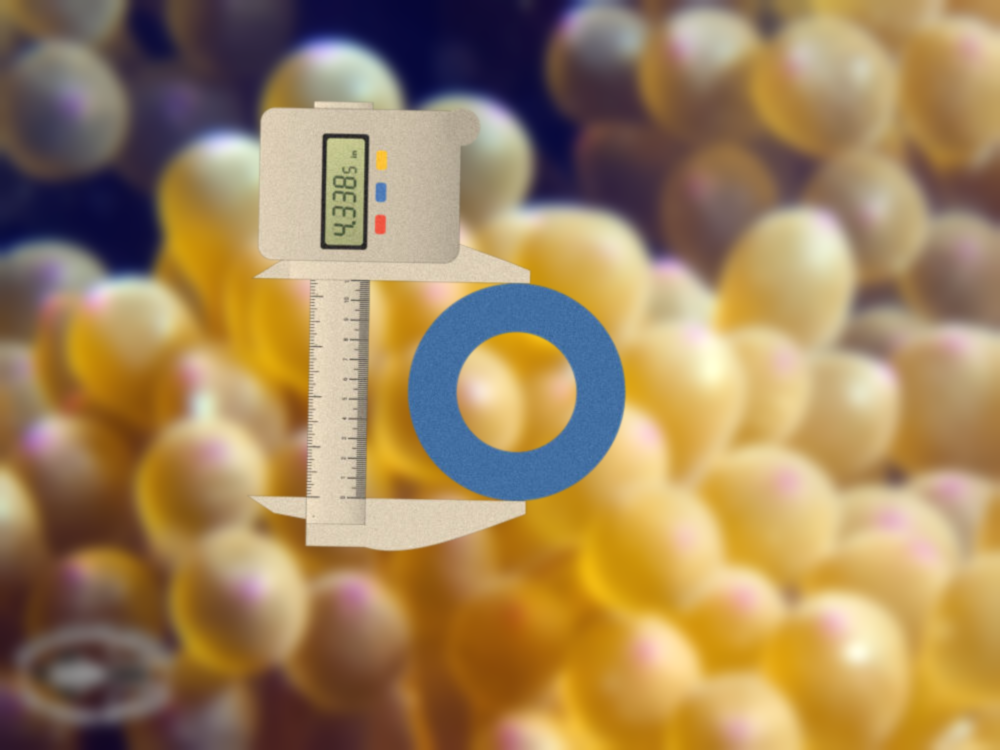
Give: 4.3385,in
